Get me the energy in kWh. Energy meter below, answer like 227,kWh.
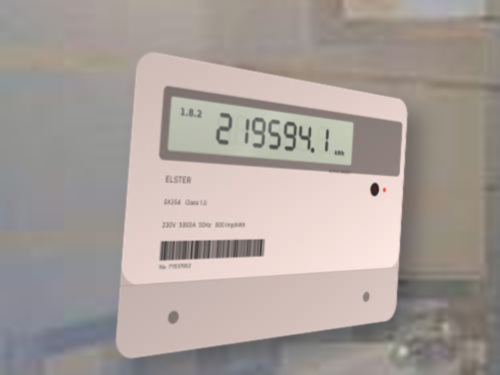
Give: 219594.1,kWh
